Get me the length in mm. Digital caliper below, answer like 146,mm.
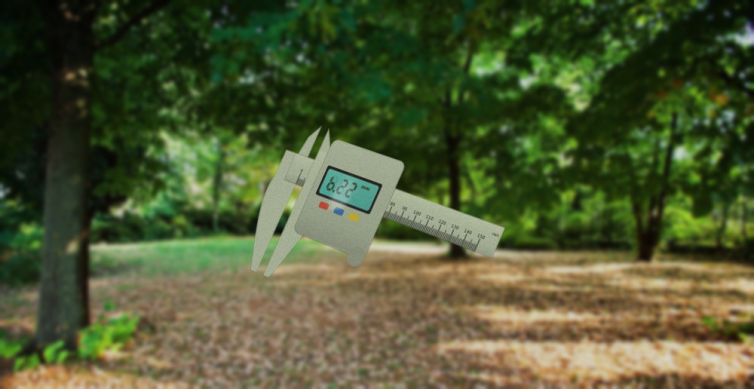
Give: 6.22,mm
